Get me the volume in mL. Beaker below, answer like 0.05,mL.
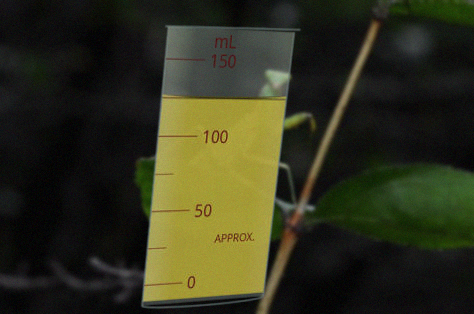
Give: 125,mL
